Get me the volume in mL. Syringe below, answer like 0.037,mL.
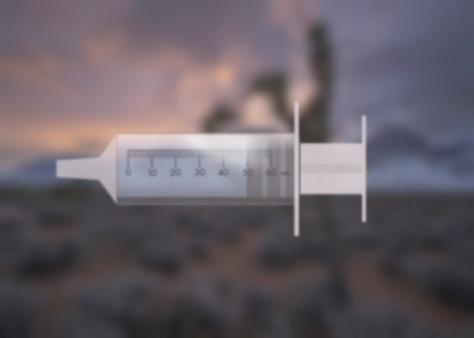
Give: 50,mL
